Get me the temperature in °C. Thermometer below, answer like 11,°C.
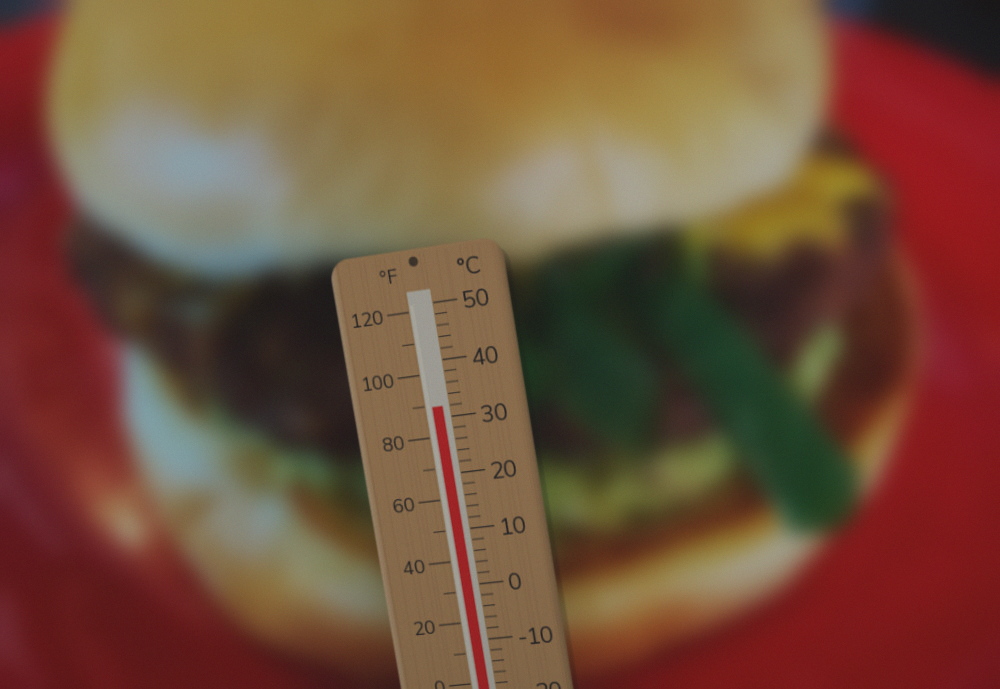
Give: 32,°C
